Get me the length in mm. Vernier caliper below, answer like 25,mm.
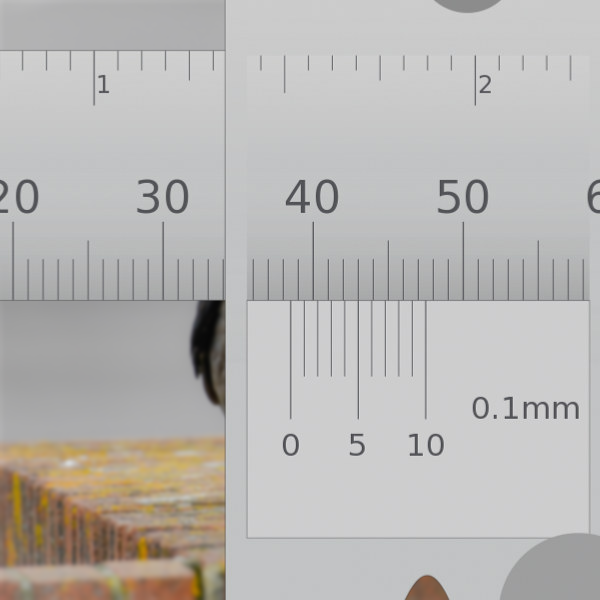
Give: 38.5,mm
